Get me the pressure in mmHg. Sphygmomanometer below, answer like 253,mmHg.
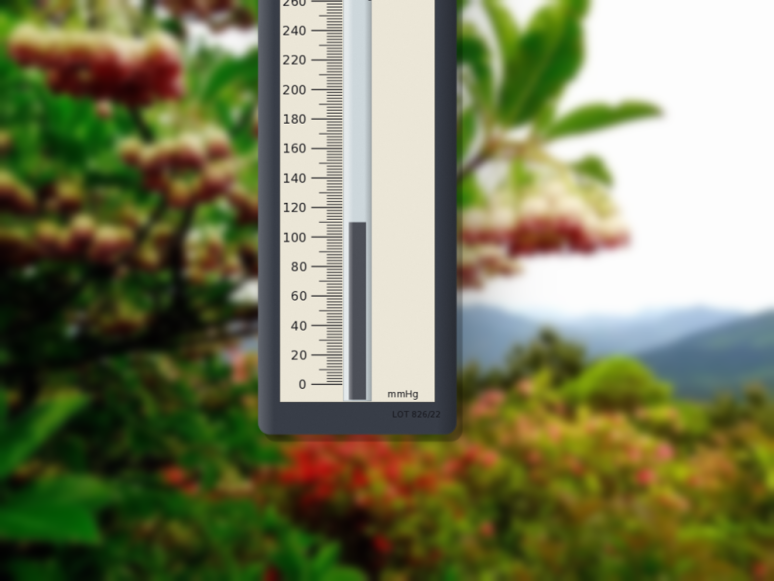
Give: 110,mmHg
